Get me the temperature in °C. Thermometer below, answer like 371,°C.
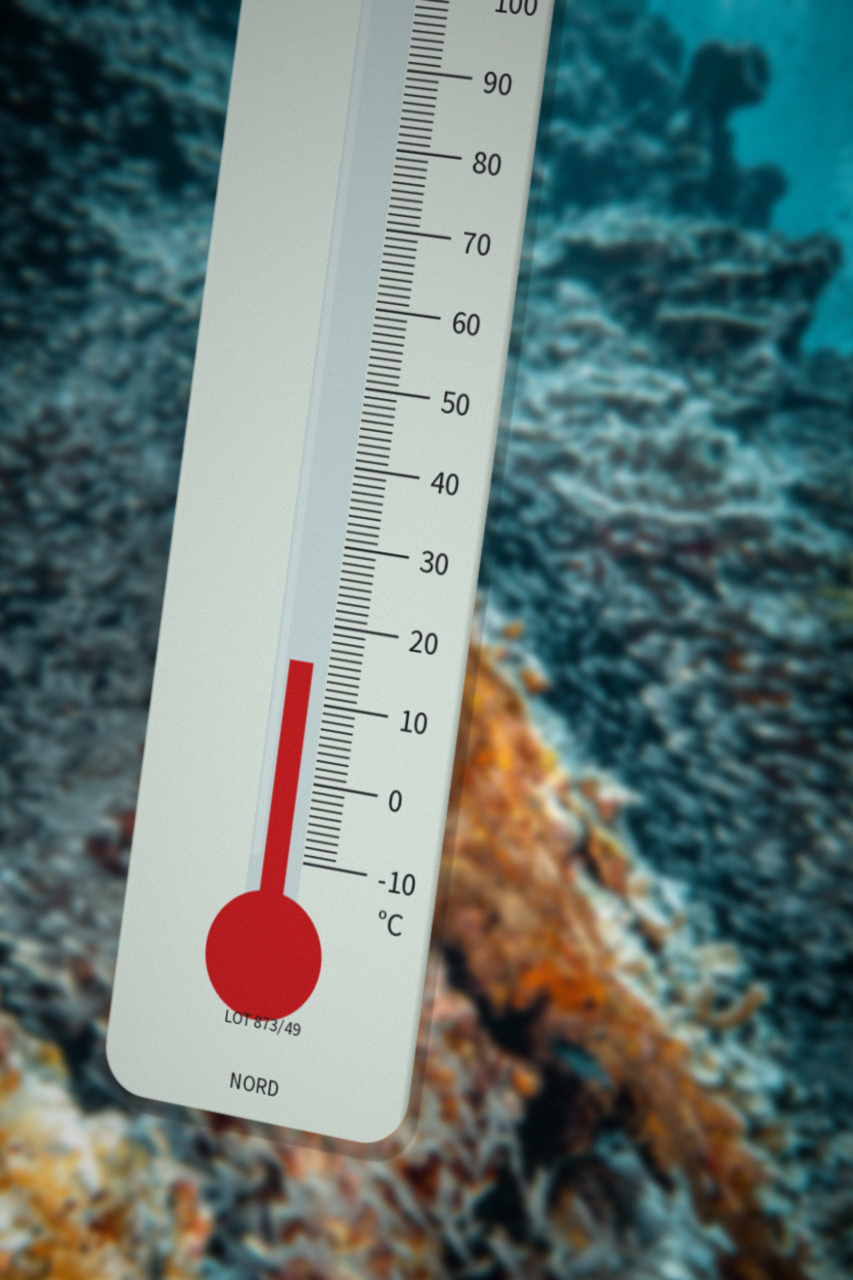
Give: 15,°C
